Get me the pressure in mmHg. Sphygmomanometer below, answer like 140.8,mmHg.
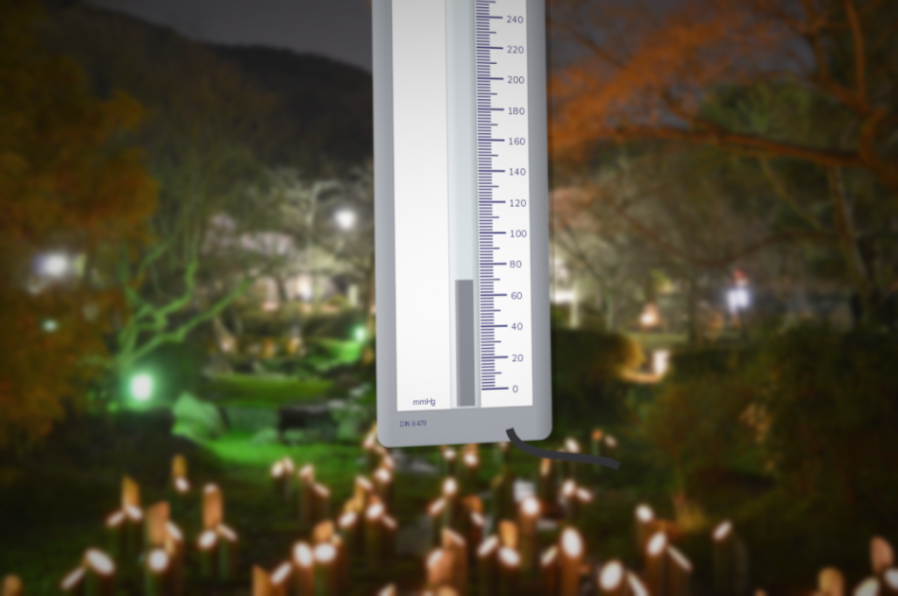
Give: 70,mmHg
